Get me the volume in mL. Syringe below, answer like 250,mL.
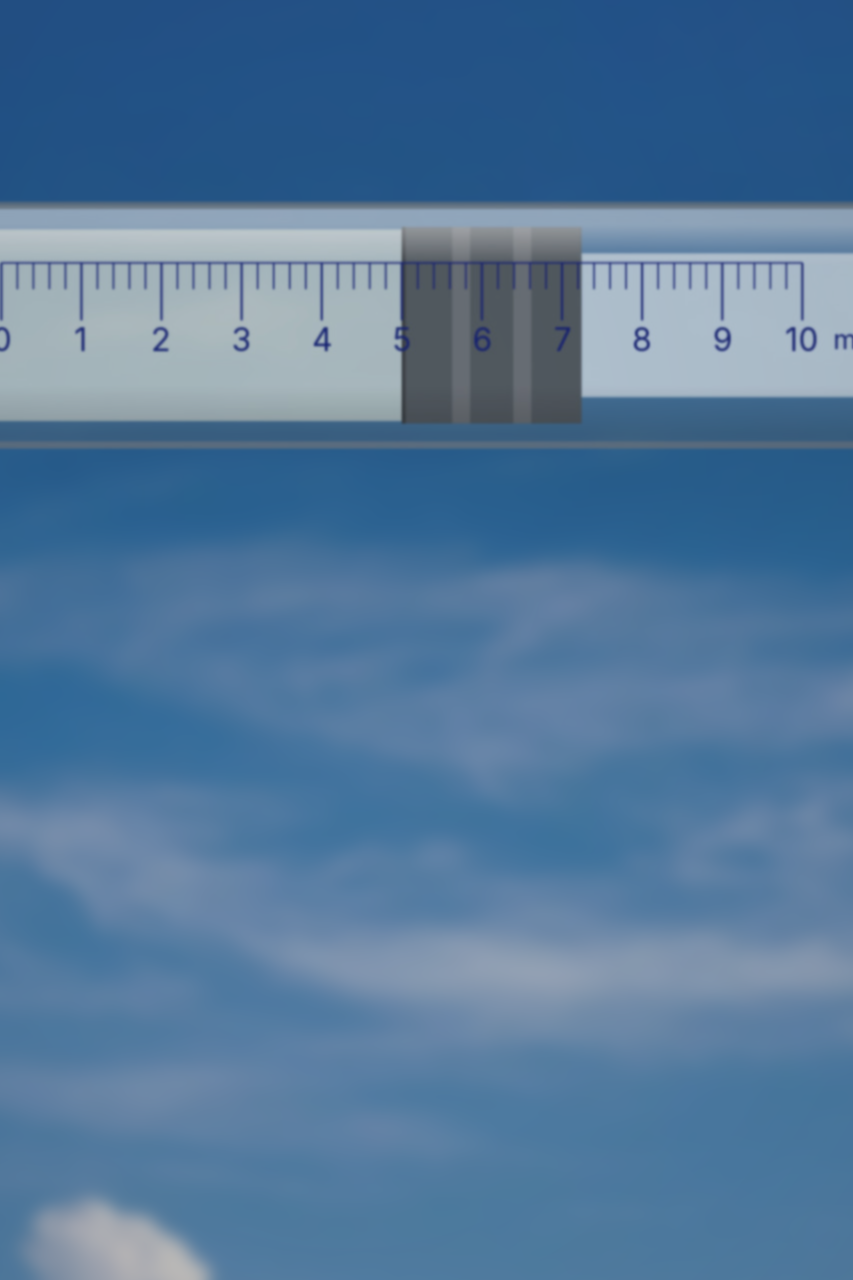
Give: 5,mL
